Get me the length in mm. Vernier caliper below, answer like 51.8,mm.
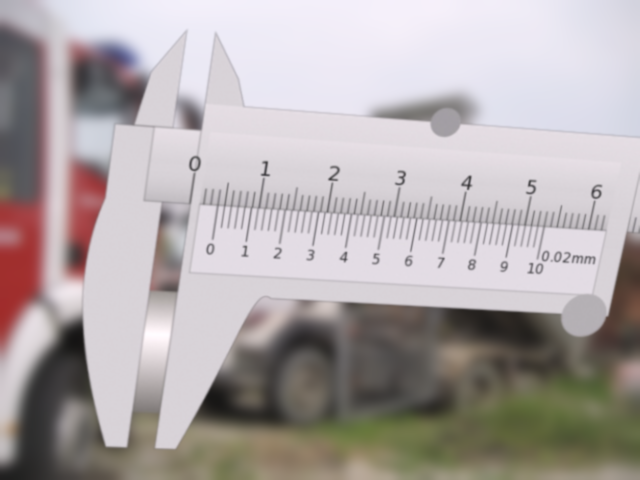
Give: 4.0,mm
